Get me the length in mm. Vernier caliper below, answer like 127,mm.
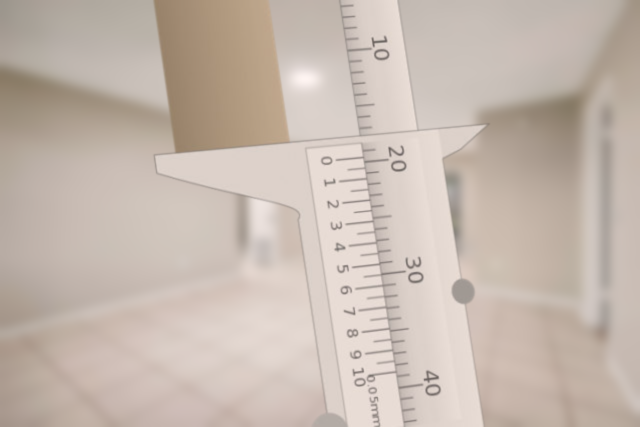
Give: 19.6,mm
